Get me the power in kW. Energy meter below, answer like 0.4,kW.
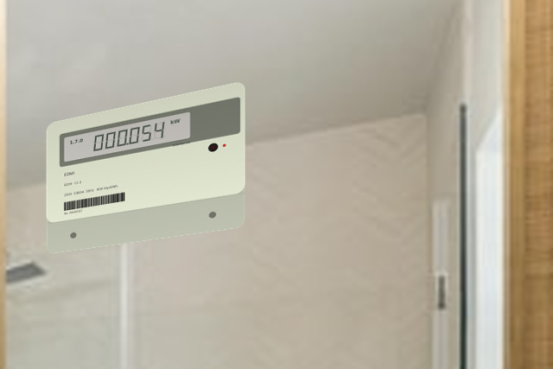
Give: 0.054,kW
